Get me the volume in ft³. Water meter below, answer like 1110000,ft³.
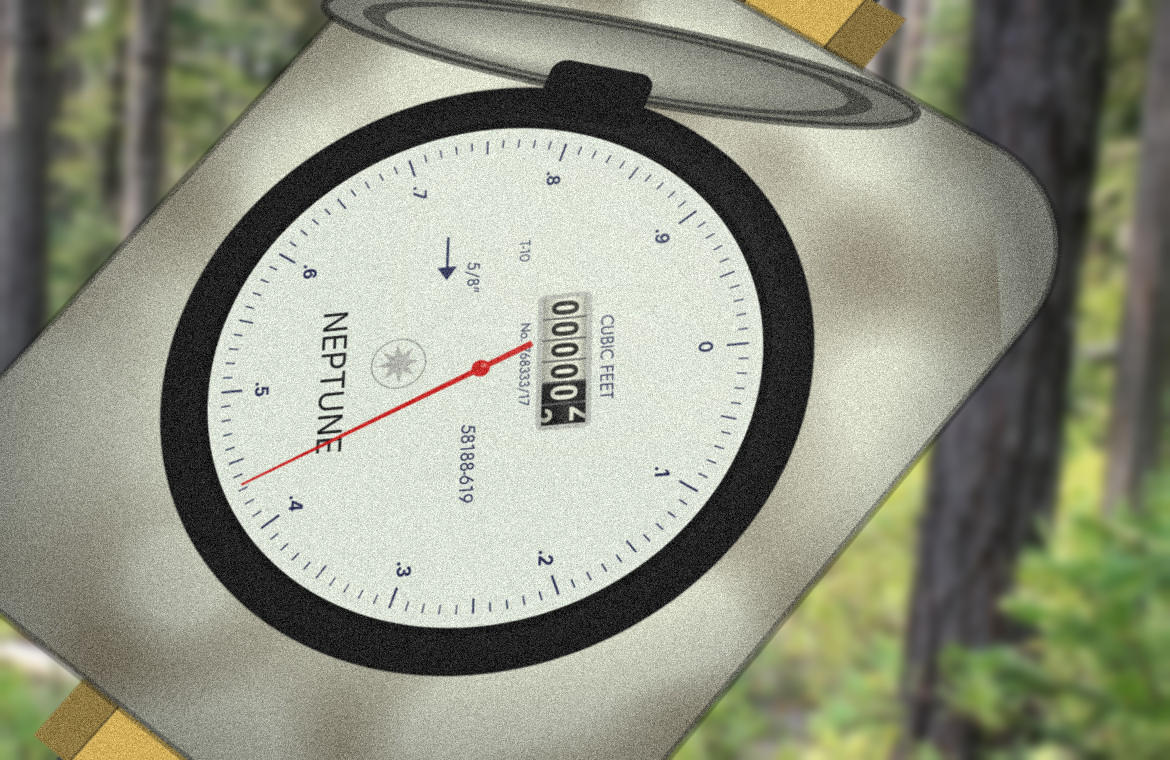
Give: 2.43,ft³
